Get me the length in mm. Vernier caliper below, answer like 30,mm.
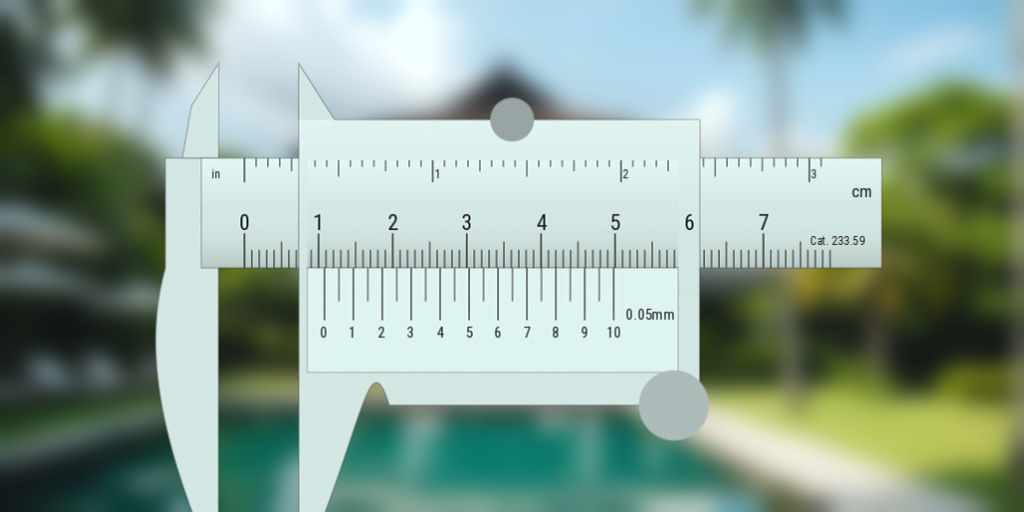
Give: 10.8,mm
